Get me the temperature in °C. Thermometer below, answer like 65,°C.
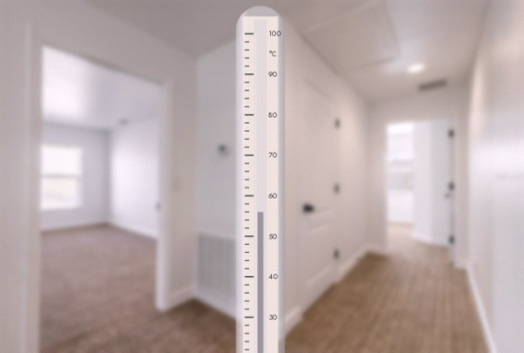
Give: 56,°C
